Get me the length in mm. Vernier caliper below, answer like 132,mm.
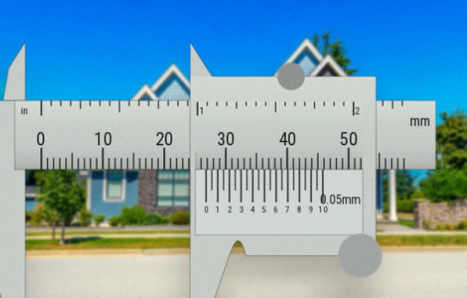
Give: 26.8,mm
